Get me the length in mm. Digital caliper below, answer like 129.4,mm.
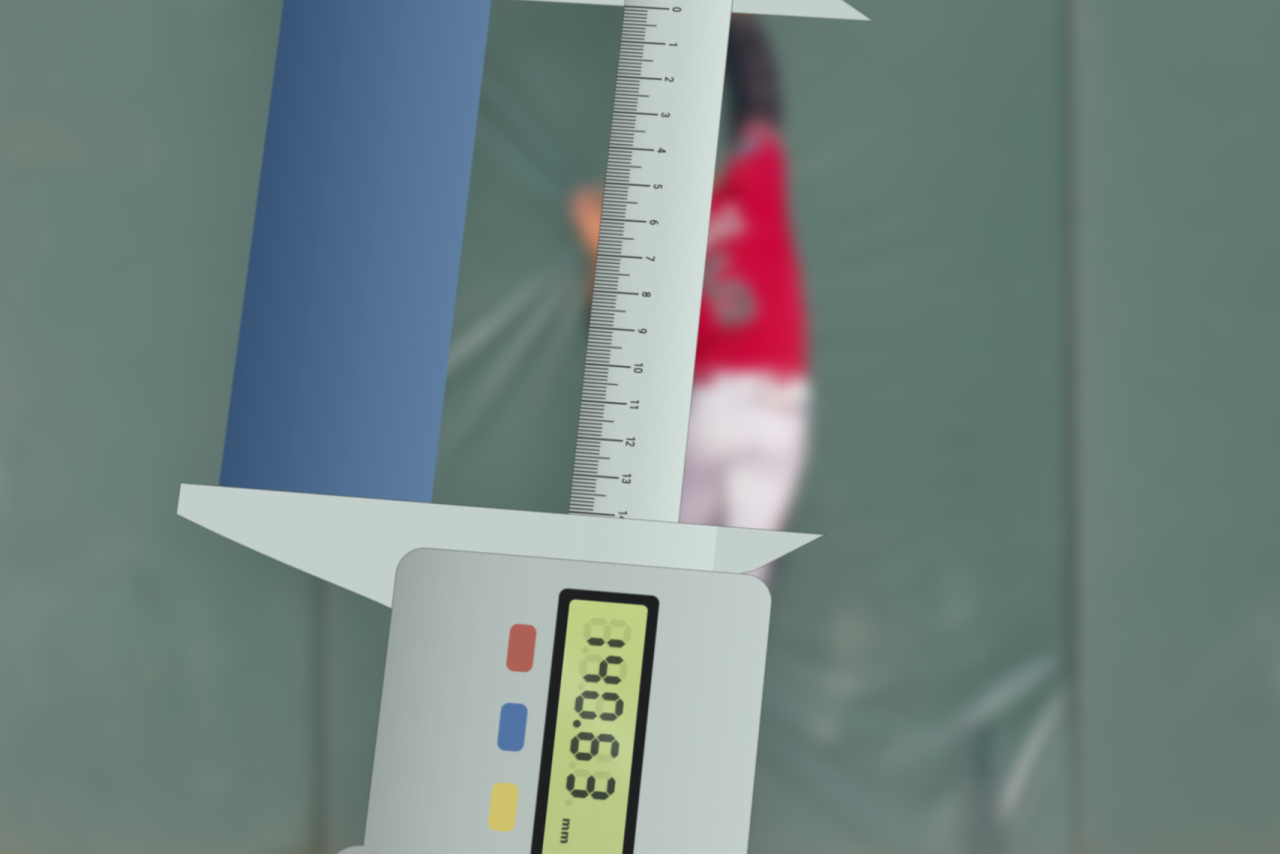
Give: 140.63,mm
